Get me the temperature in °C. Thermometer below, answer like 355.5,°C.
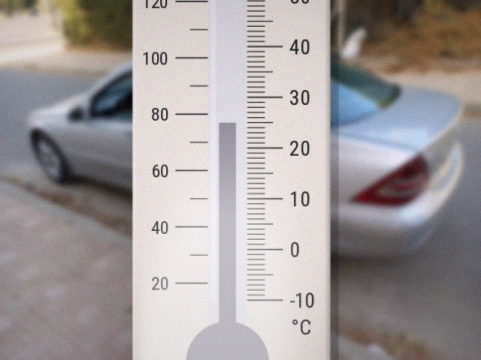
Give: 25,°C
